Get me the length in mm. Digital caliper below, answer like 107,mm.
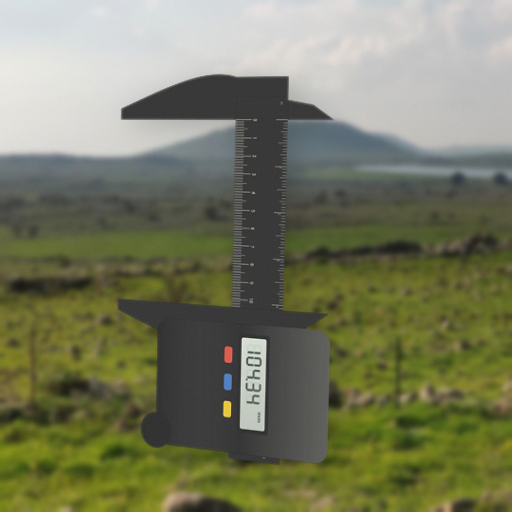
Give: 104.34,mm
